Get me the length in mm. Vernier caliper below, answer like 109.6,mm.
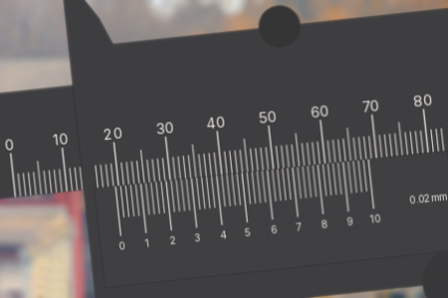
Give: 19.4,mm
